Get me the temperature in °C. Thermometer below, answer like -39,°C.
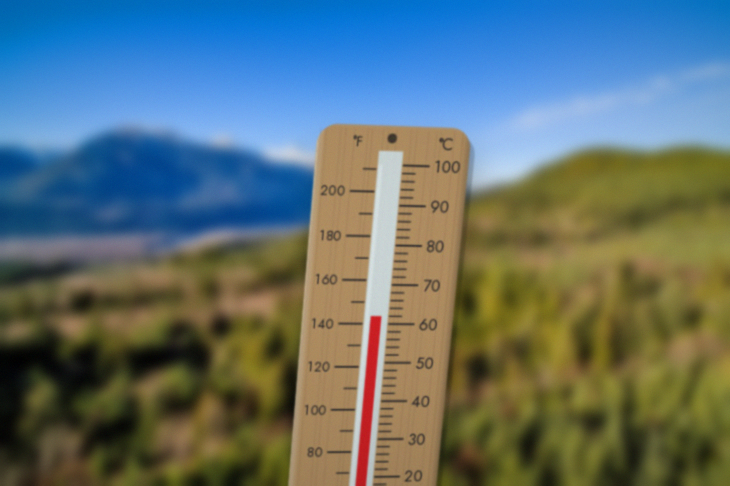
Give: 62,°C
